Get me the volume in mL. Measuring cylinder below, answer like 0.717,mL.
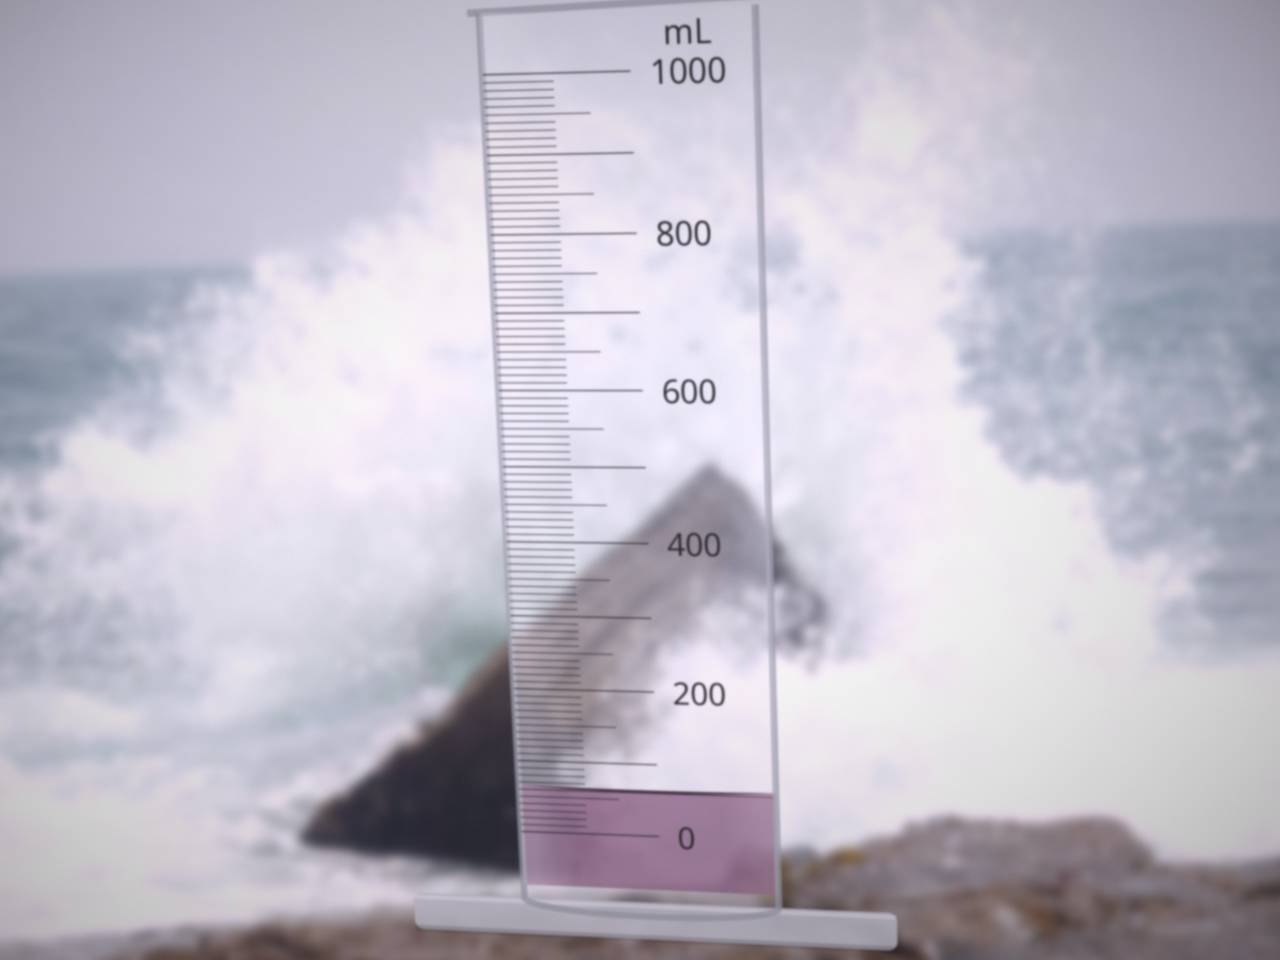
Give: 60,mL
